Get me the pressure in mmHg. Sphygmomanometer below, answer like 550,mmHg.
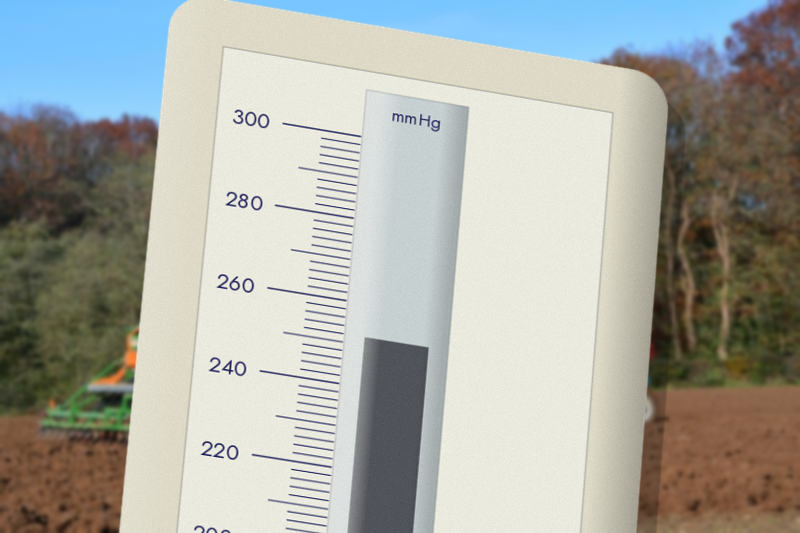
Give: 252,mmHg
